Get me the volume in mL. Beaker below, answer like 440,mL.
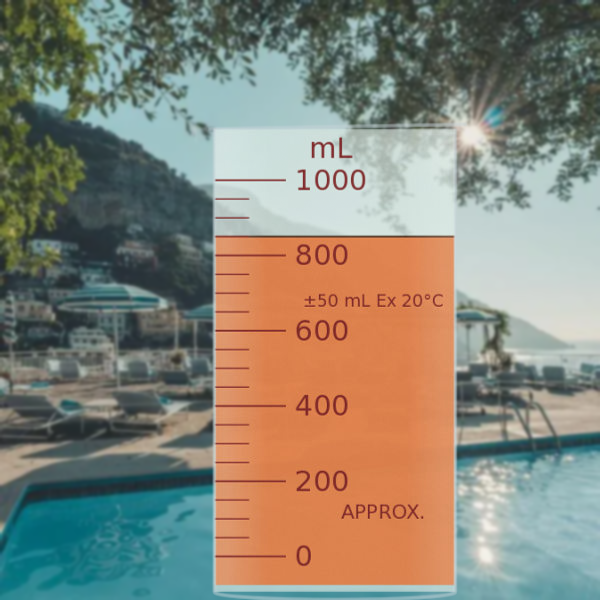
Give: 850,mL
